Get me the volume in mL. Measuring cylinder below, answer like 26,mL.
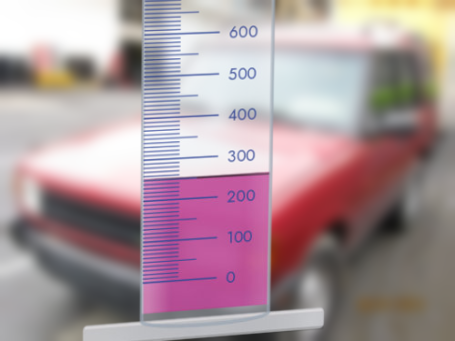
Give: 250,mL
